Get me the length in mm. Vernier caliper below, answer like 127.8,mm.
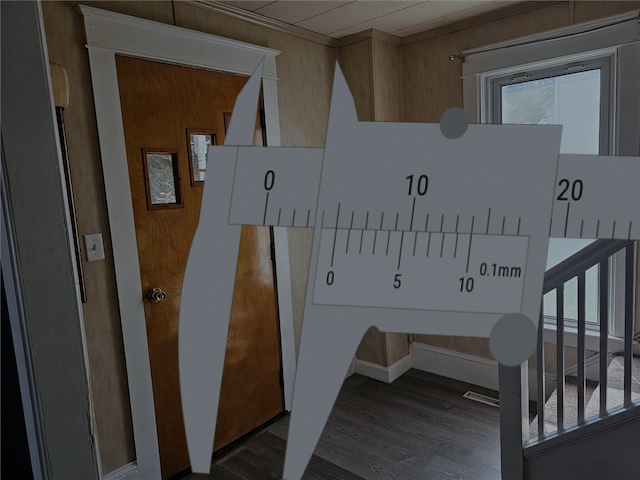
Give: 5.0,mm
